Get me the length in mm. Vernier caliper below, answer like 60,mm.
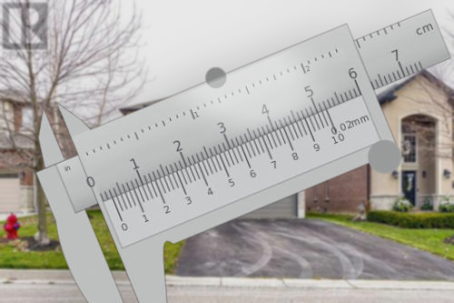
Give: 3.0,mm
